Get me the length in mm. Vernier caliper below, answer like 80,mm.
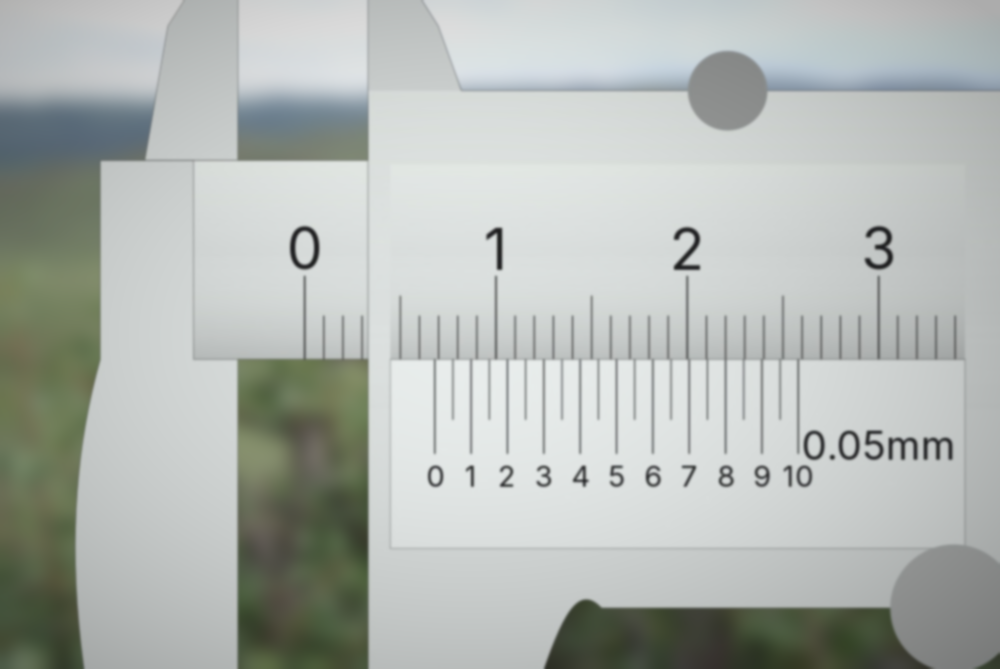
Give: 6.8,mm
